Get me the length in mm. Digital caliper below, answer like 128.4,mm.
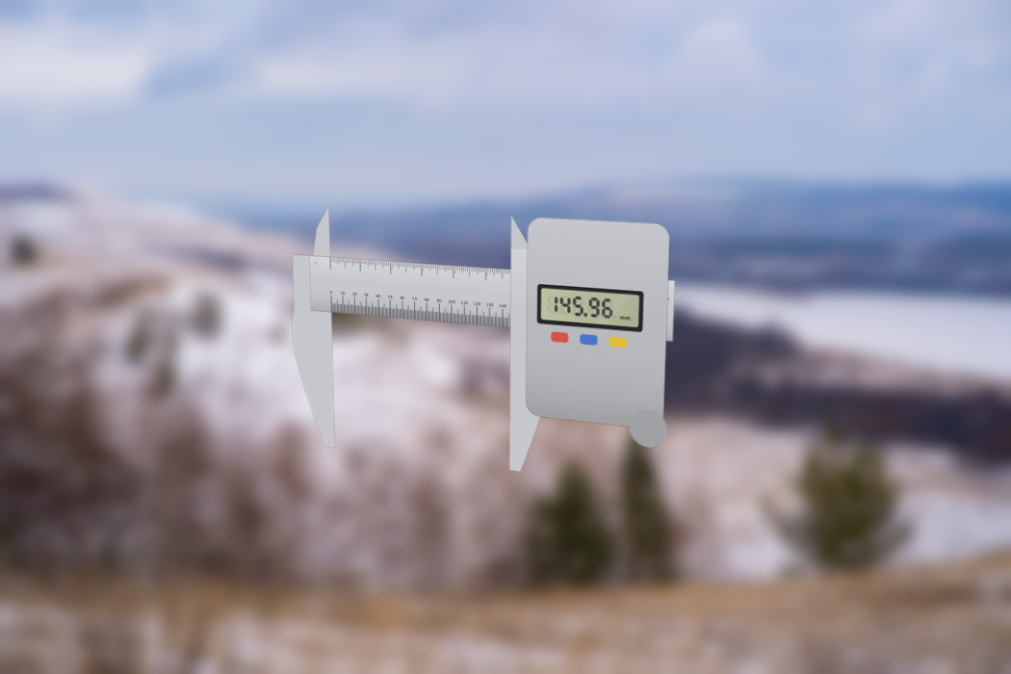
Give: 145.96,mm
